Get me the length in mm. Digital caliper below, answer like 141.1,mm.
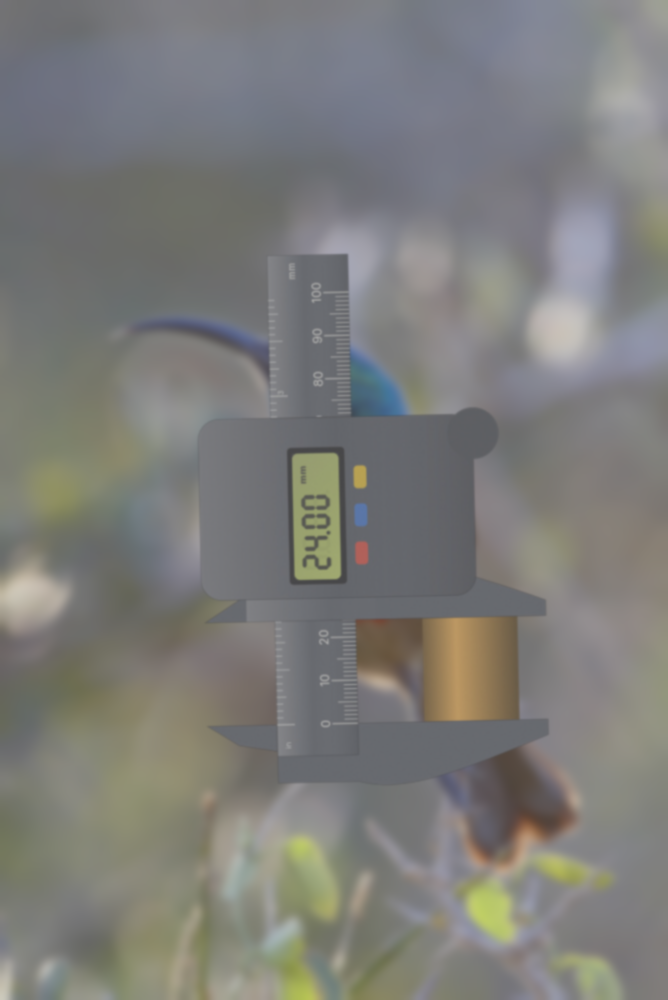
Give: 24.00,mm
